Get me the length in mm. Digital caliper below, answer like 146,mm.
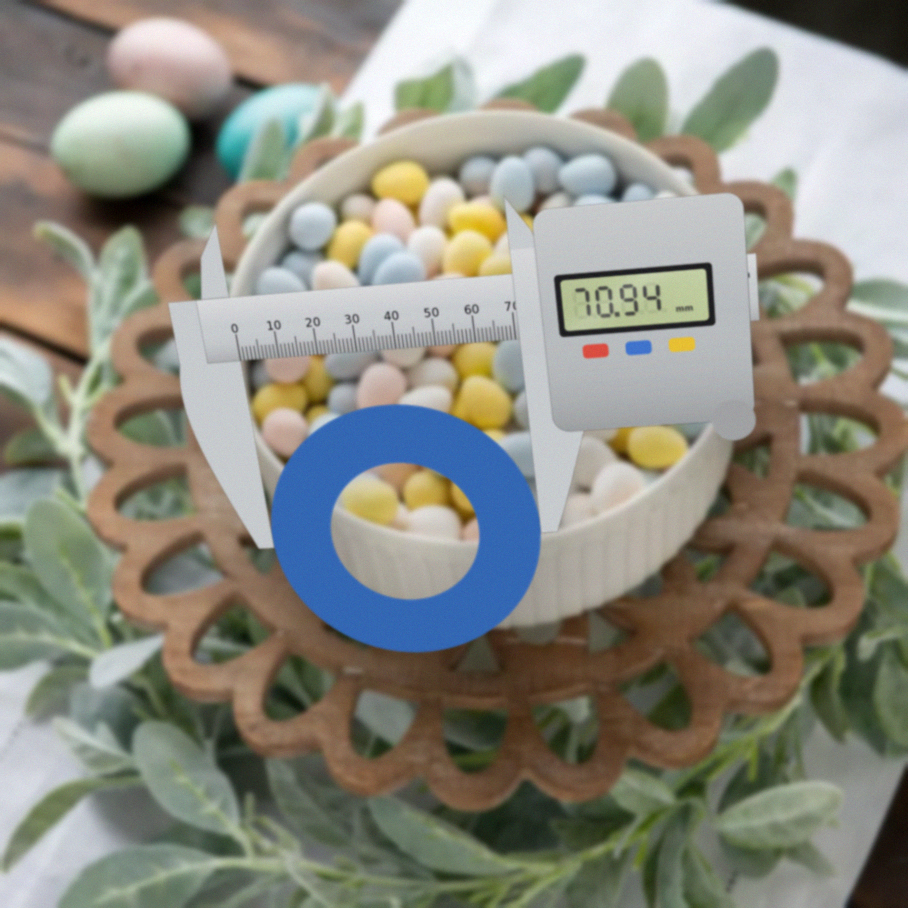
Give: 70.94,mm
